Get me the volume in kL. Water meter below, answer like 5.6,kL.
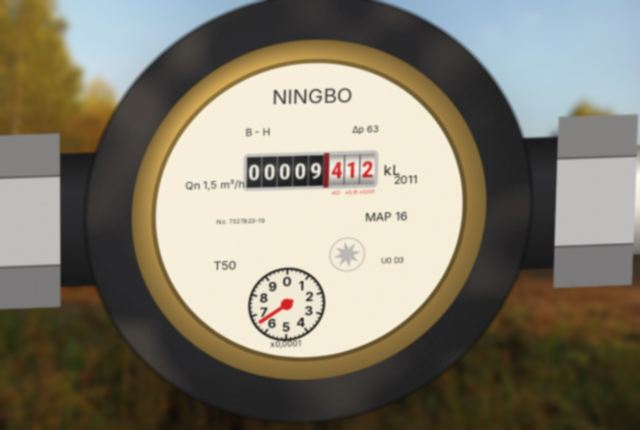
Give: 9.4126,kL
